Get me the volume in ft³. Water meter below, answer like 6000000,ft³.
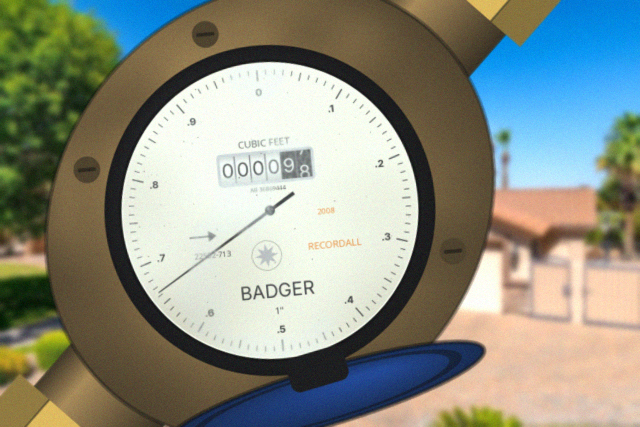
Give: 97.66,ft³
